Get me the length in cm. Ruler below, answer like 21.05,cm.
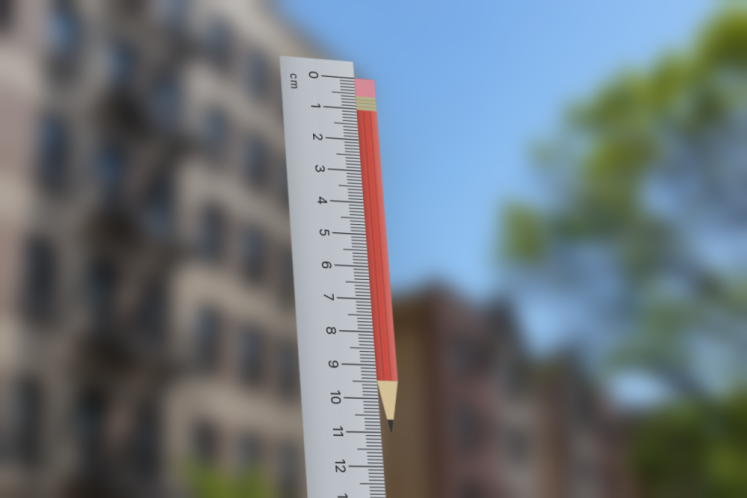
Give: 11,cm
